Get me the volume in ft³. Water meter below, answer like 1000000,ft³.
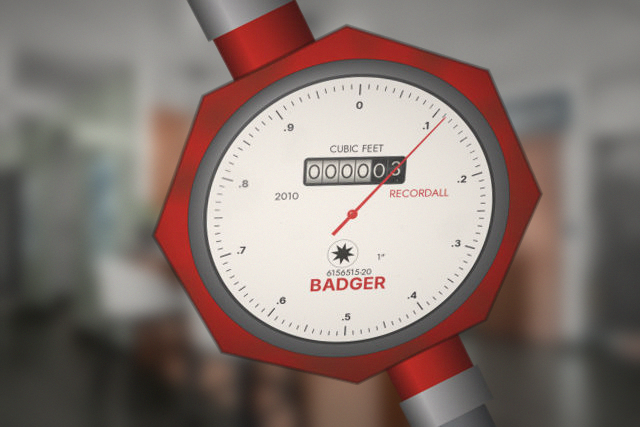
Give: 3.11,ft³
